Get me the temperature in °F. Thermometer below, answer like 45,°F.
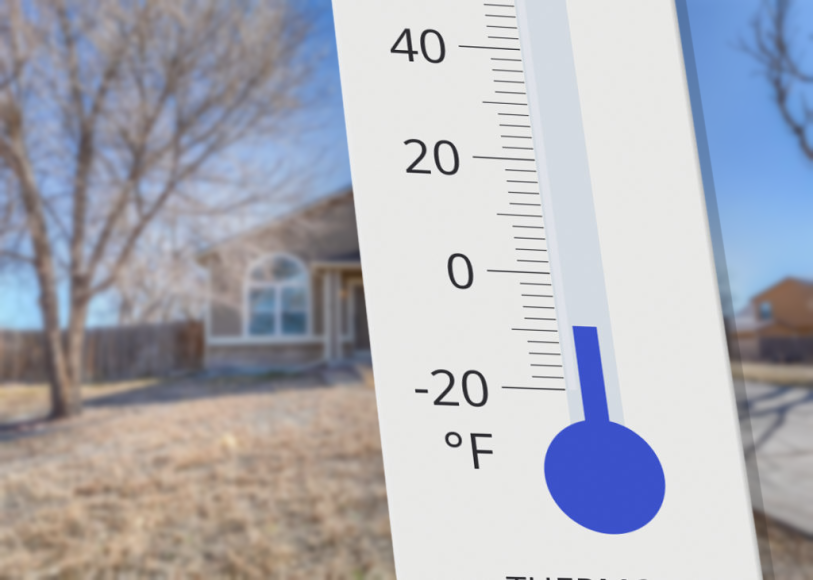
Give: -9,°F
